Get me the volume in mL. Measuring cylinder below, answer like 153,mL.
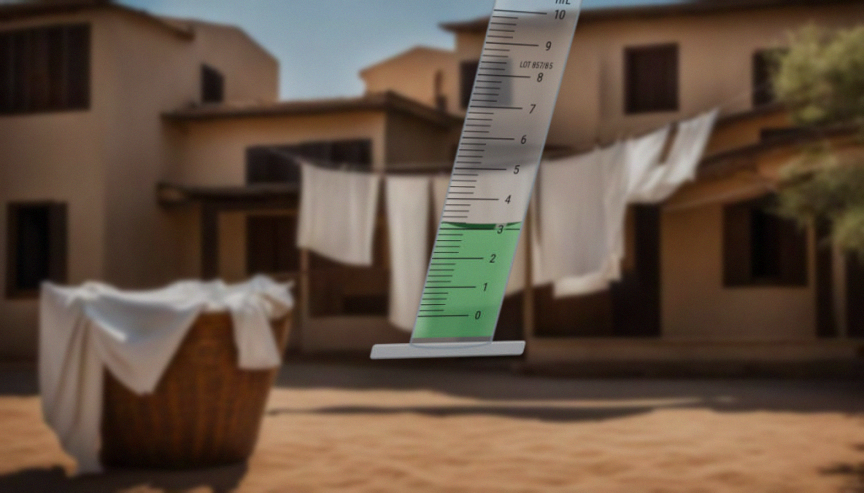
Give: 3,mL
